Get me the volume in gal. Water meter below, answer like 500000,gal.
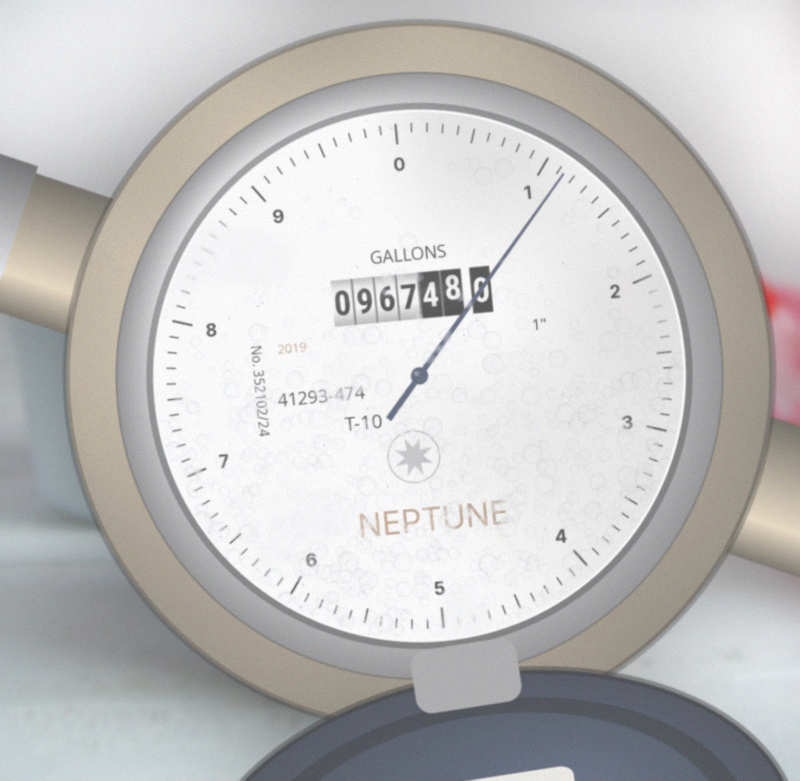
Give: 967481.1,gal
